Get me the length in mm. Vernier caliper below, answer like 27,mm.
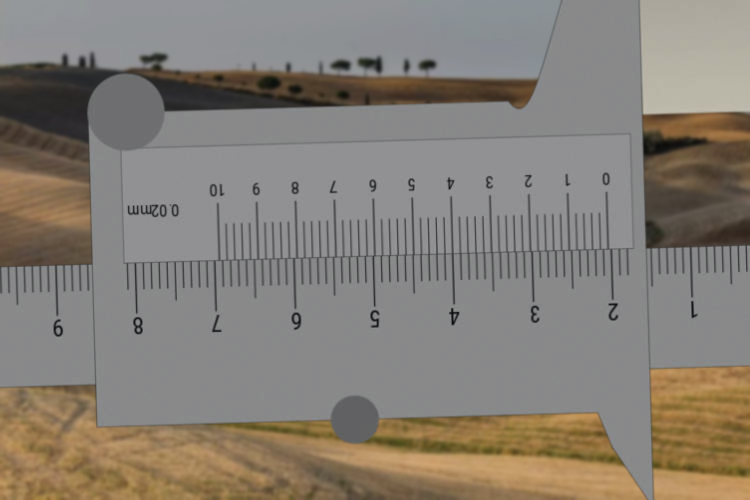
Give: 20.4,mm
